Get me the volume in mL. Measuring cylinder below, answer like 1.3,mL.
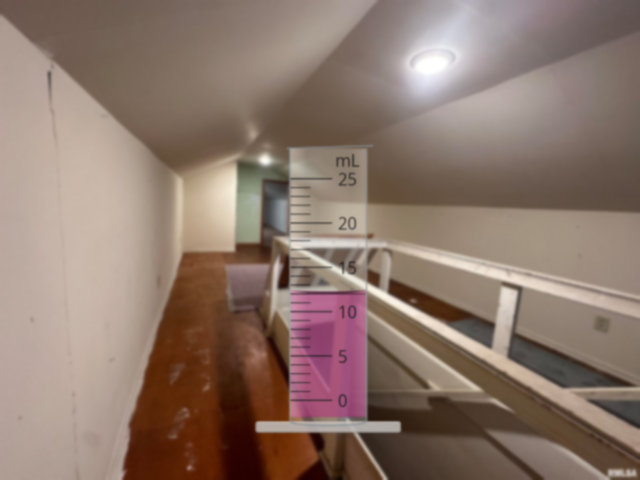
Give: 12,mL
